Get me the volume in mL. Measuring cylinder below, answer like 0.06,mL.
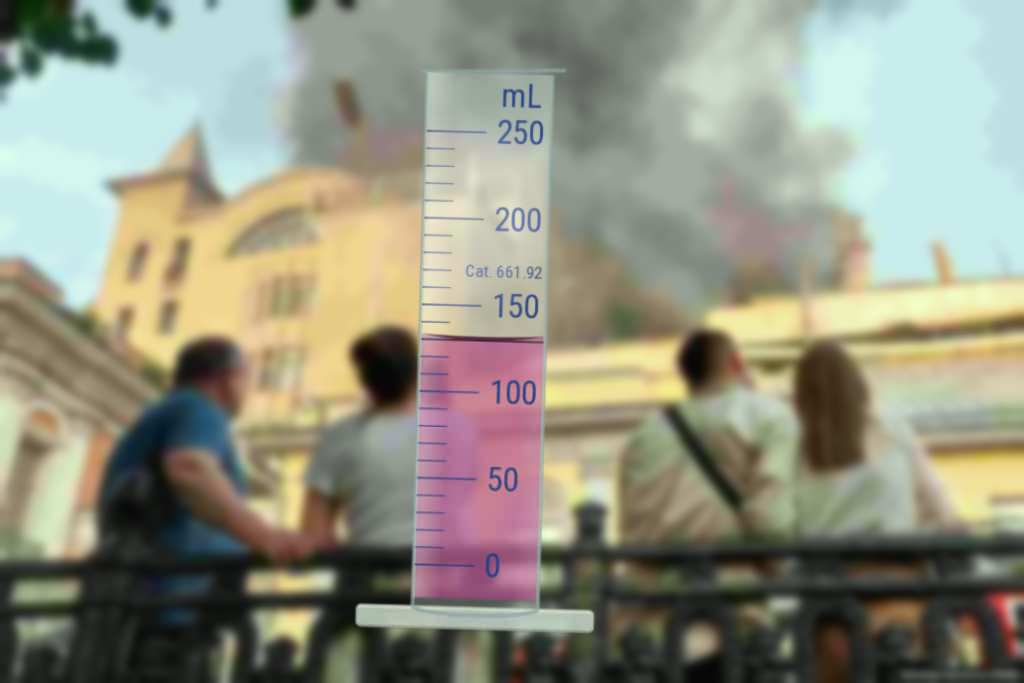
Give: 130,mL
